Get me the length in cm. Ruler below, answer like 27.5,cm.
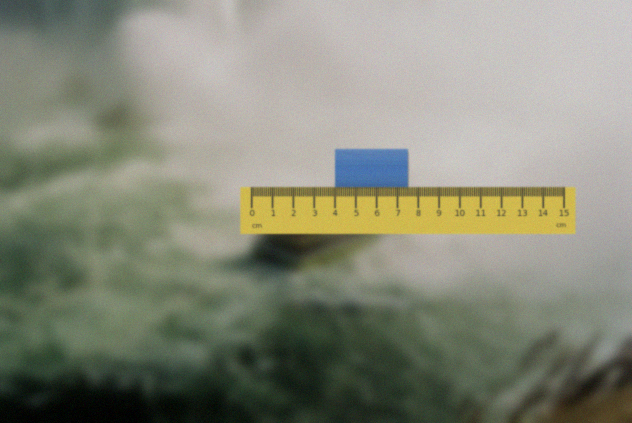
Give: 3.5,cm
